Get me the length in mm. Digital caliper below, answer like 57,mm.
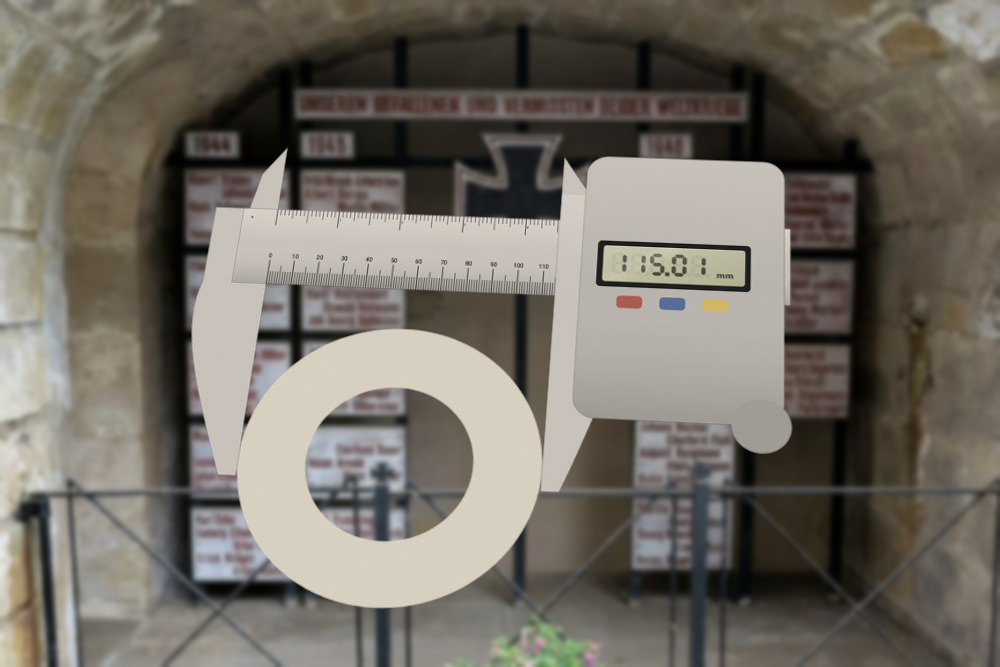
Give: 115.01,mm
